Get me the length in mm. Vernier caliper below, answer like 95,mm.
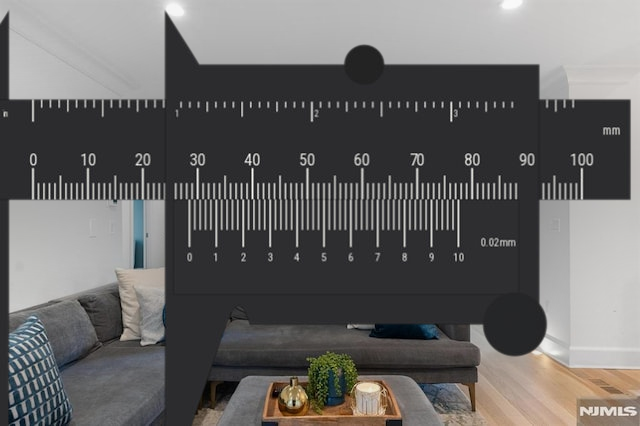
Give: 28.5,mm
